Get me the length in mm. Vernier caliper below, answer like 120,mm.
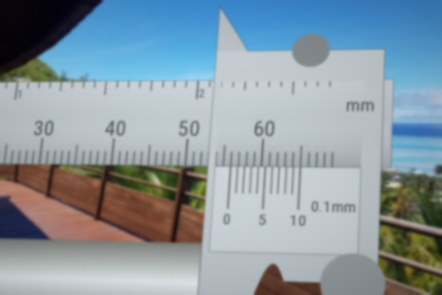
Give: 56.0,mm
